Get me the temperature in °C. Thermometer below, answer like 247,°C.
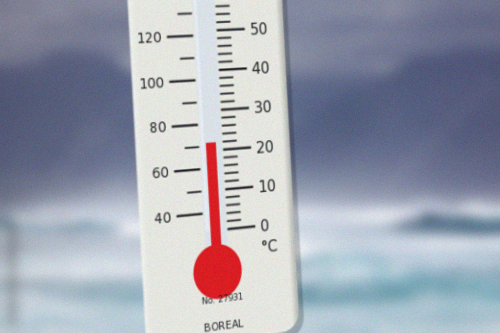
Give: 22,°C
